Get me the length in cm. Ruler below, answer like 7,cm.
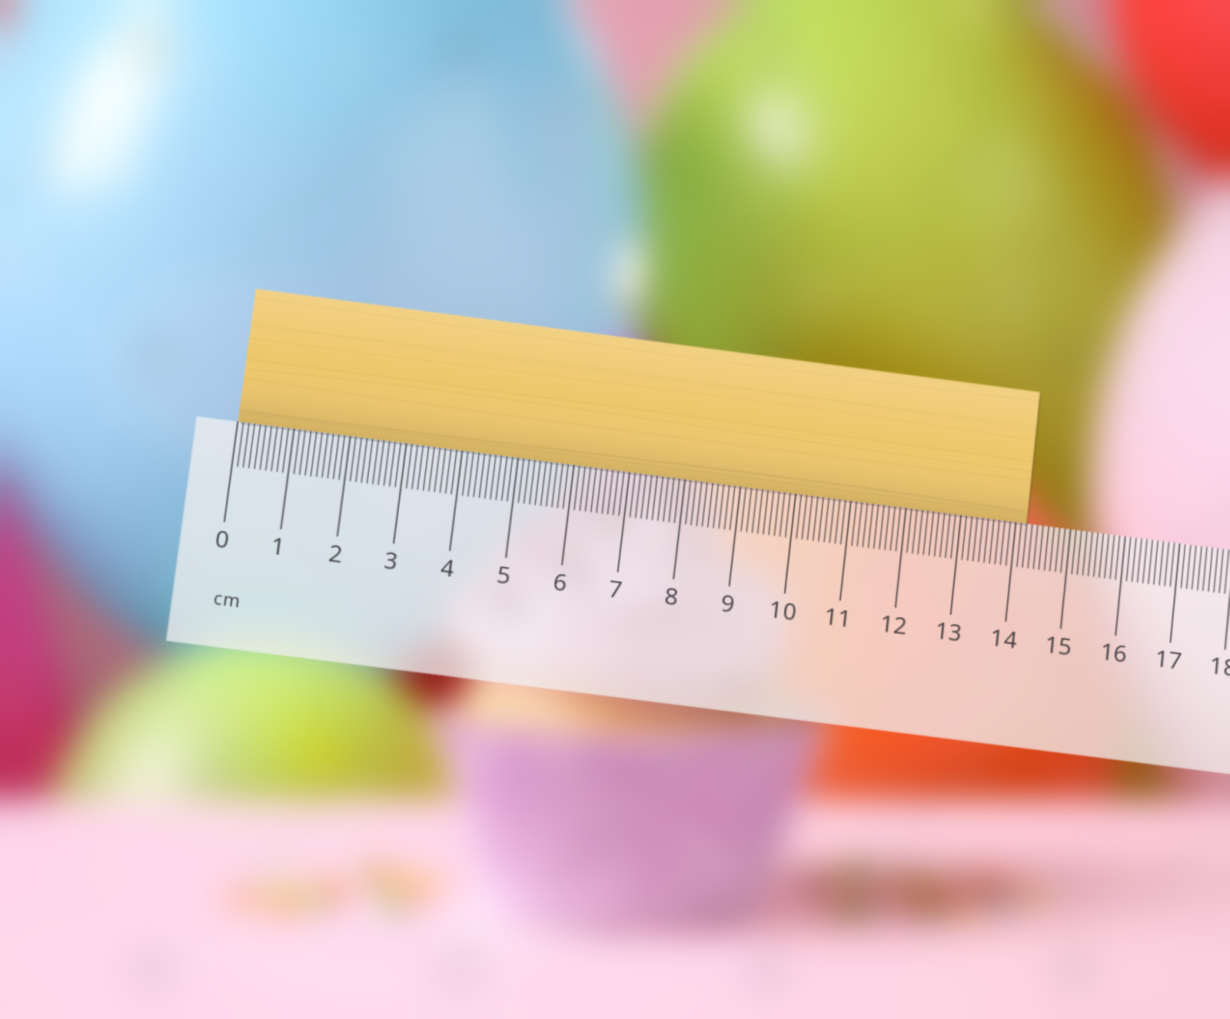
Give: 14.2,cm
